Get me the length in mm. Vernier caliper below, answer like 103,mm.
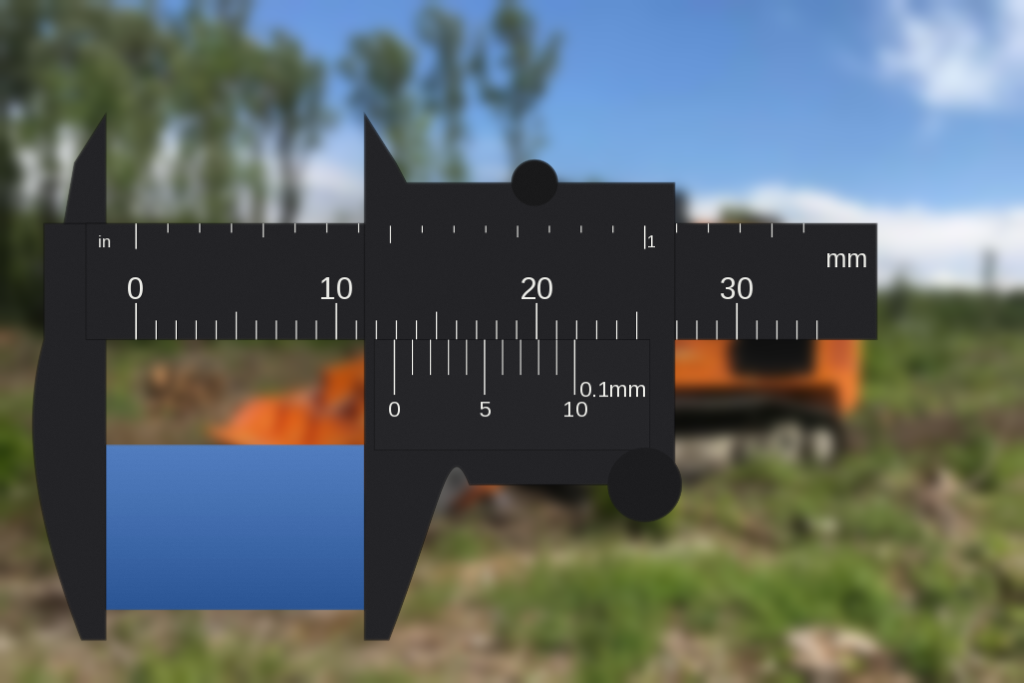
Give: 12.9,mm
